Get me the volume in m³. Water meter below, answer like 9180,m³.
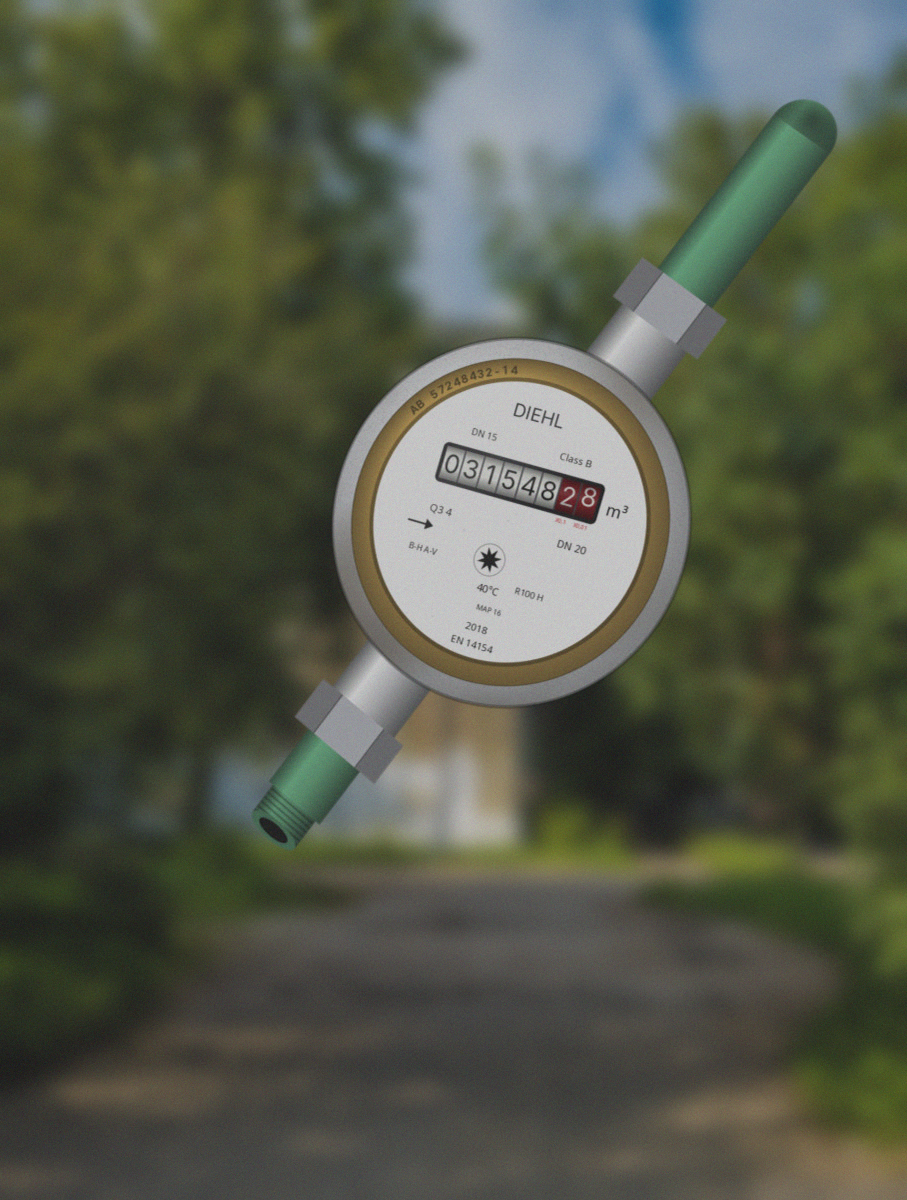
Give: 31548.28,m³
